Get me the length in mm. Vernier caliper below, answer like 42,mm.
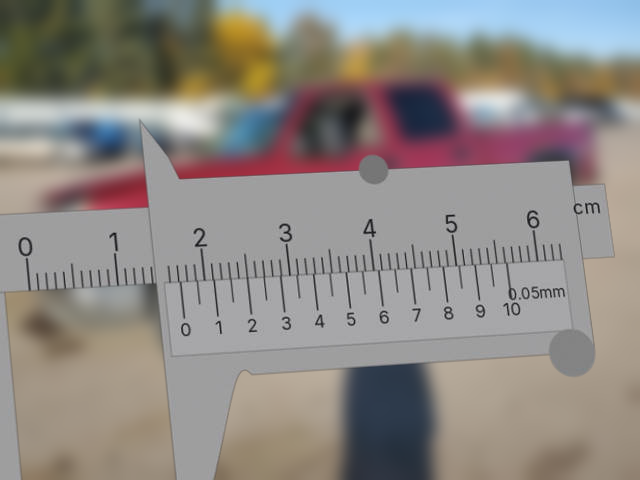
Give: 17.2,mm
